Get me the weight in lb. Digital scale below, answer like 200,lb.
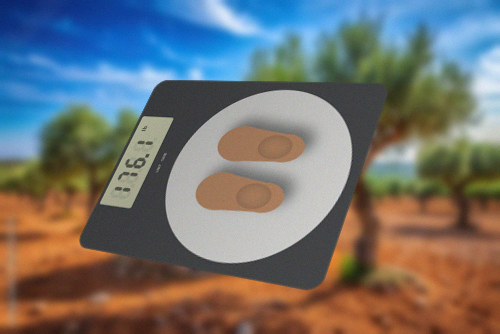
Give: 176.1,lb
